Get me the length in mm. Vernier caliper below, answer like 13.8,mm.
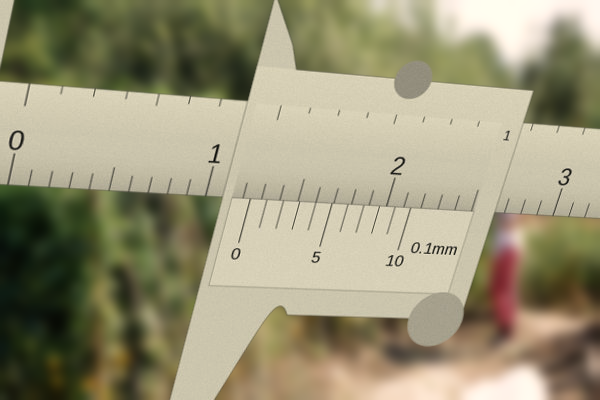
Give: 12.4,mm
